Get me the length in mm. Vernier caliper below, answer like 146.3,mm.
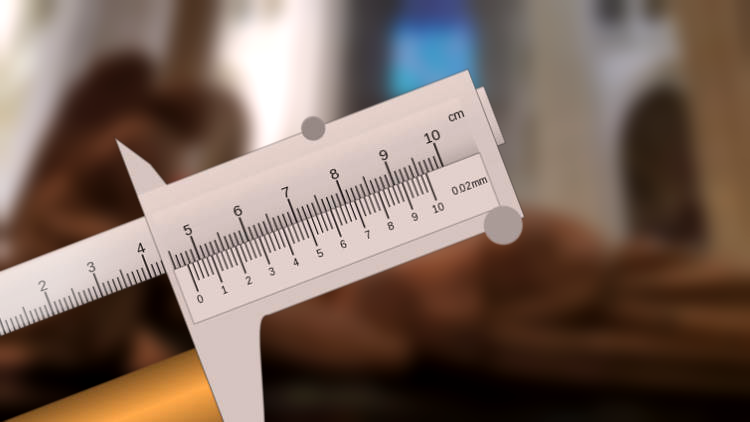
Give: 47.5,mm
